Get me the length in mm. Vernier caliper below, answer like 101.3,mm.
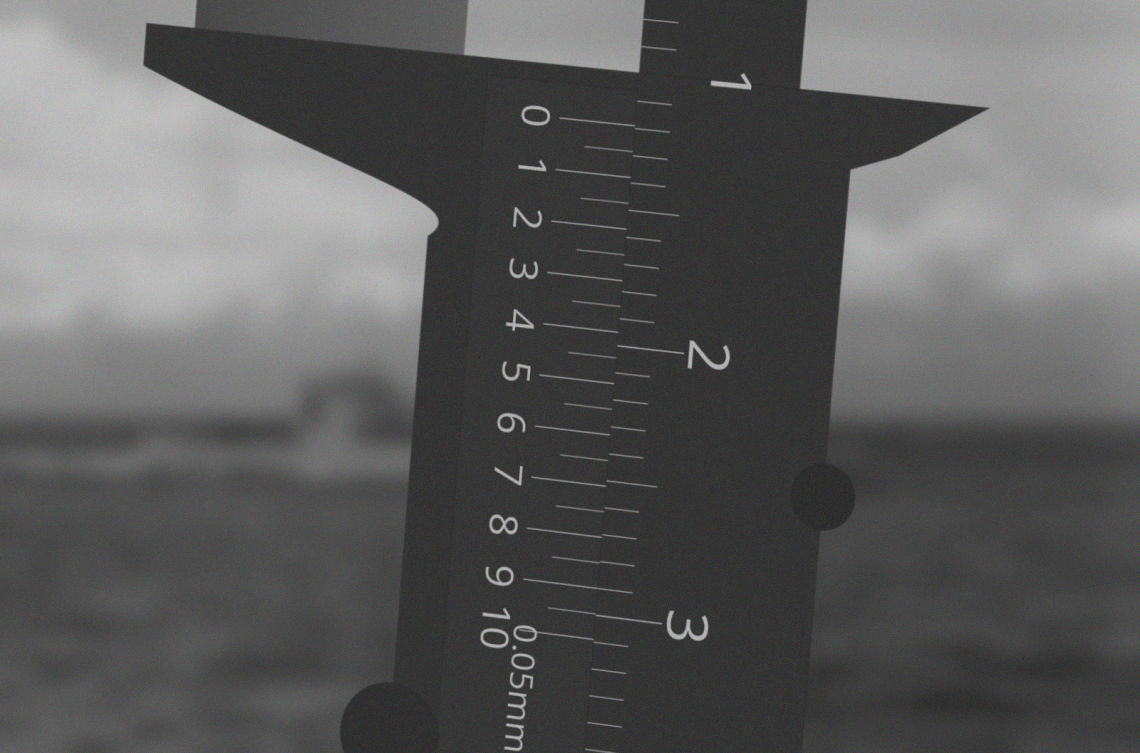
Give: 11.90,mm
